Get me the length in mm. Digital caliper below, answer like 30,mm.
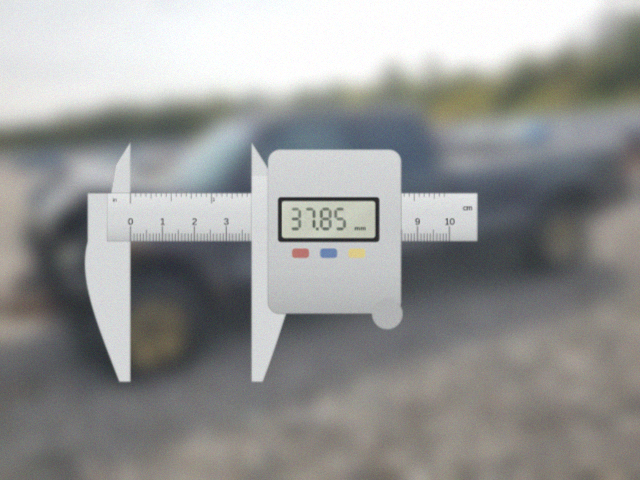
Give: 37.85,mm
